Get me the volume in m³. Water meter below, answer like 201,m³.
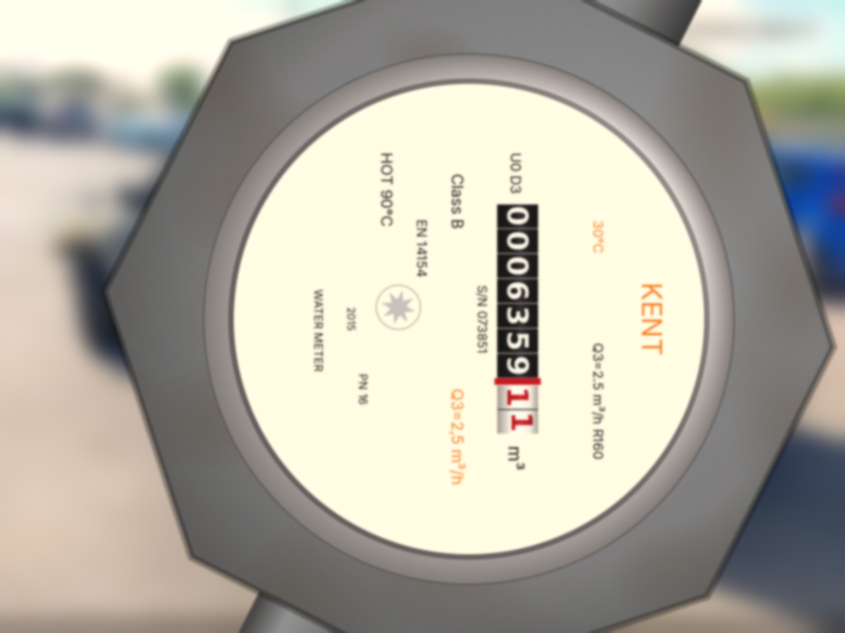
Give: 6359.11,m³
